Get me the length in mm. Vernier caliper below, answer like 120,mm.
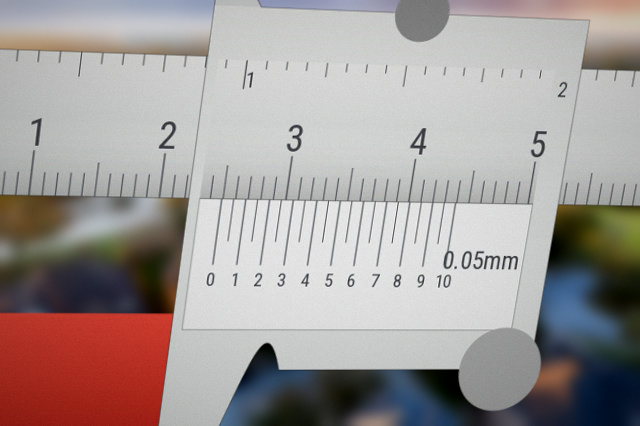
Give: 24.9,mm
